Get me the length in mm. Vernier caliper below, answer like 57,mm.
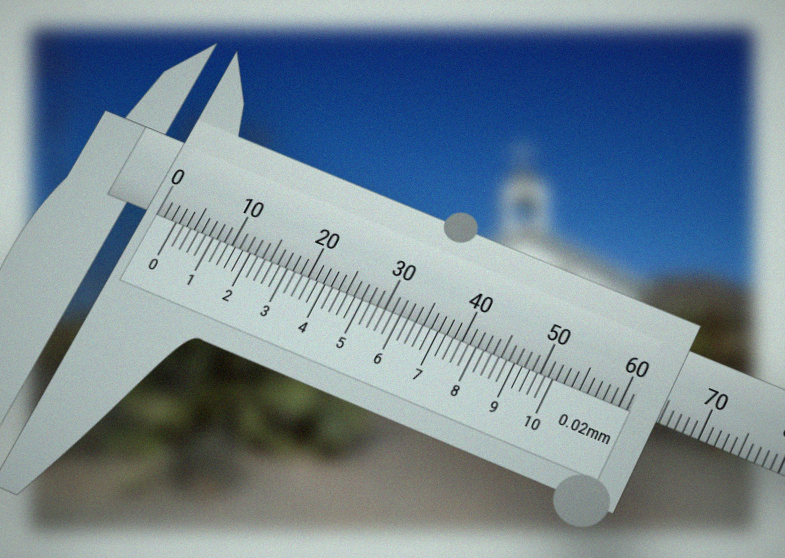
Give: 2.6,mm
